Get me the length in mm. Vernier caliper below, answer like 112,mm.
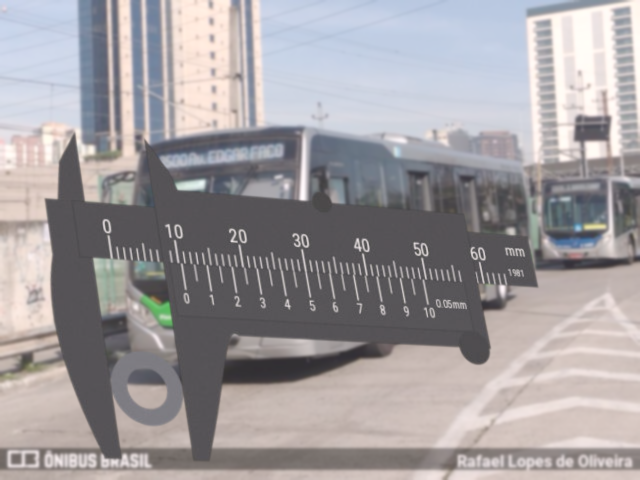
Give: 10.5,mm
